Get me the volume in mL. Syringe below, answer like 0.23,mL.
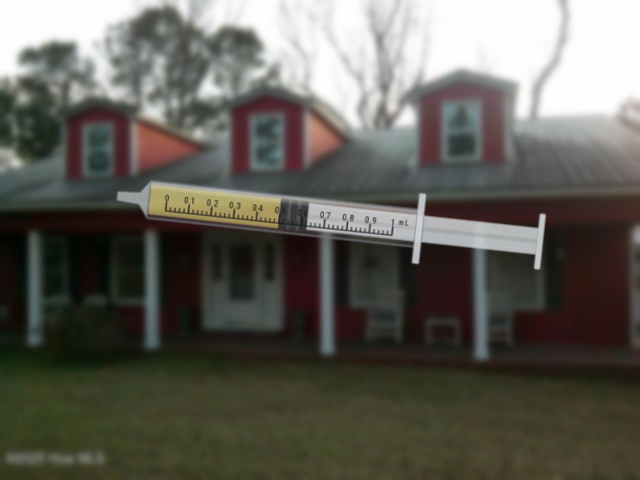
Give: 0.5,mL
